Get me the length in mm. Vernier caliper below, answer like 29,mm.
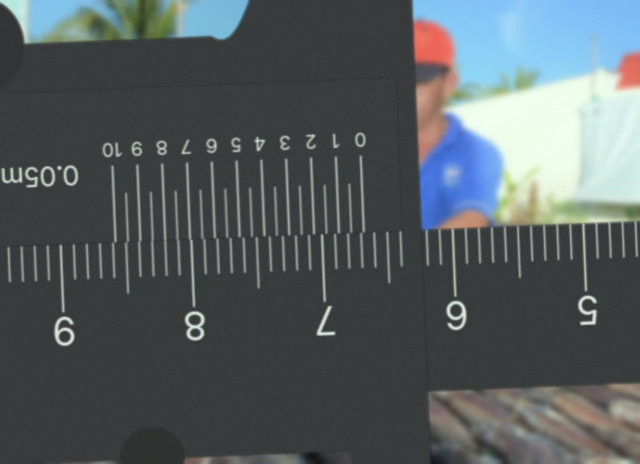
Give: 66.8,mm
